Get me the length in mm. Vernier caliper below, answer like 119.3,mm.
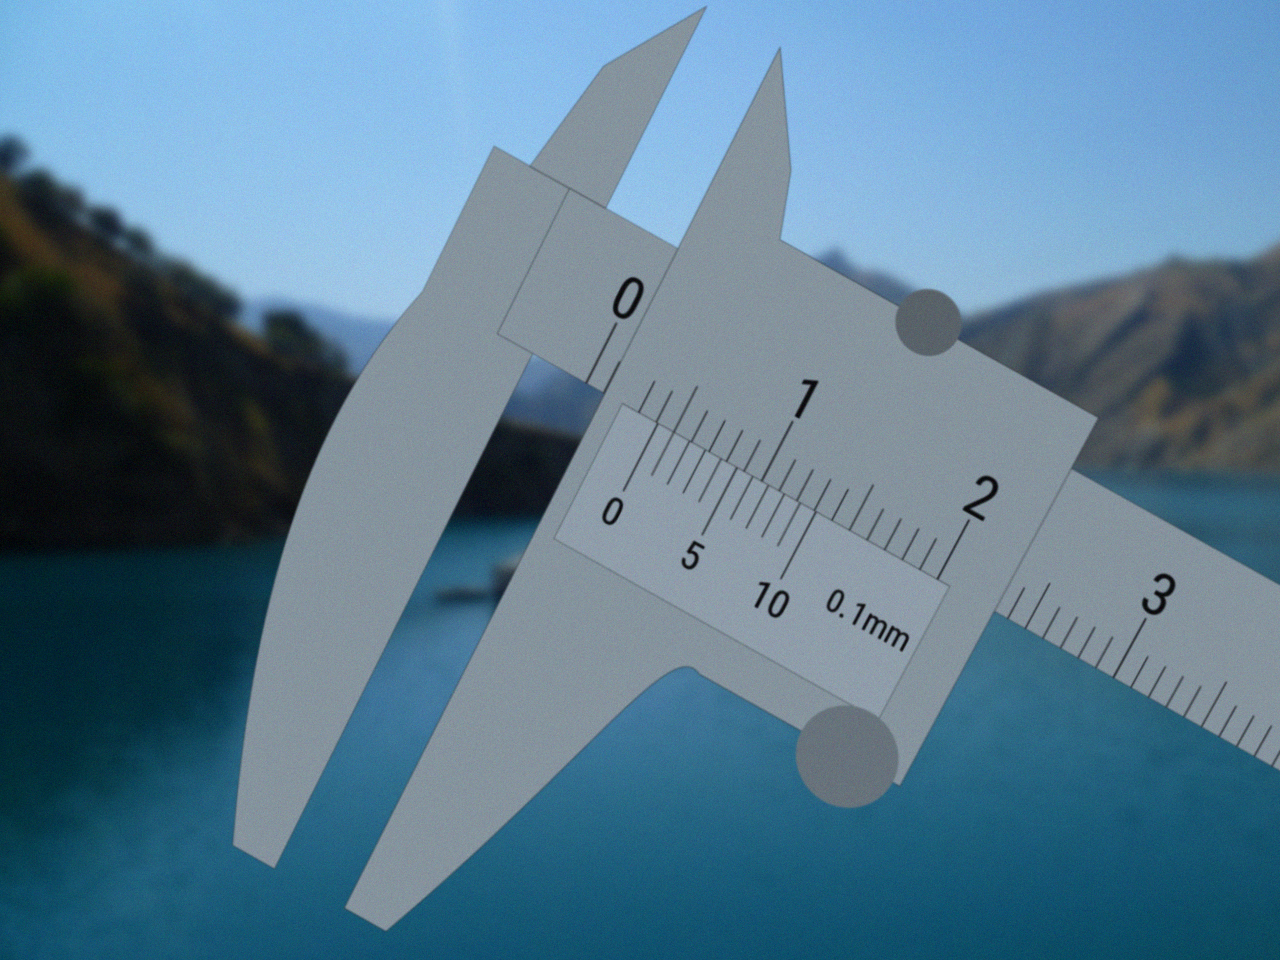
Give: 4.1,mm
